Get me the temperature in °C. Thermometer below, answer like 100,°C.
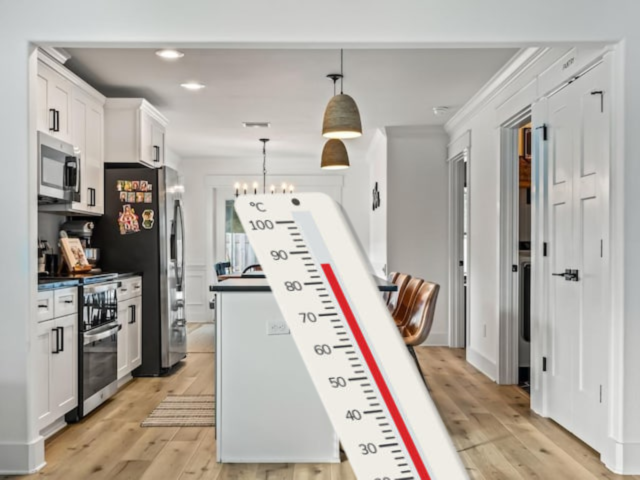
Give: 86,°C
